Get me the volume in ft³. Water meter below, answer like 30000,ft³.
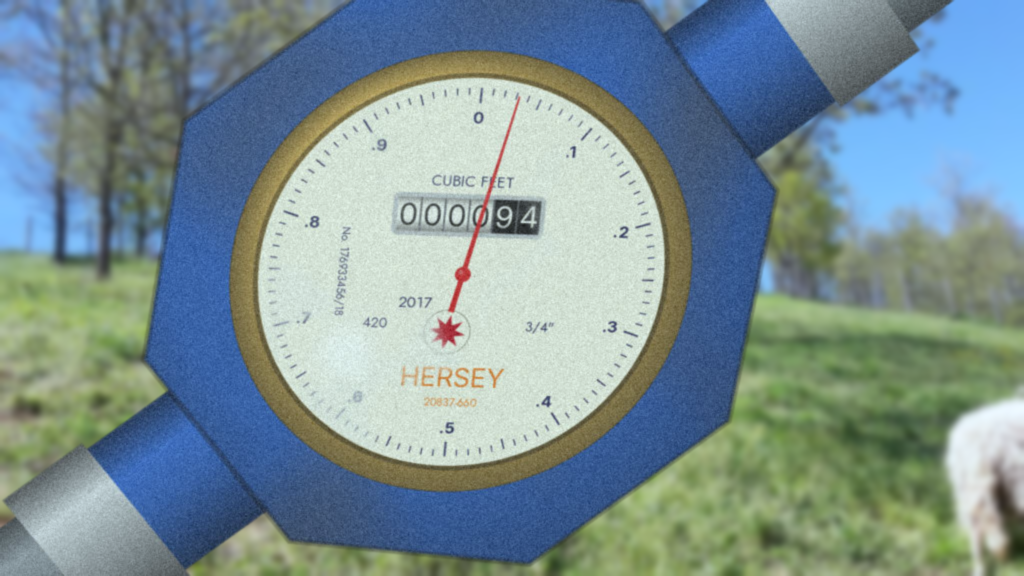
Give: 94.03,ft³
